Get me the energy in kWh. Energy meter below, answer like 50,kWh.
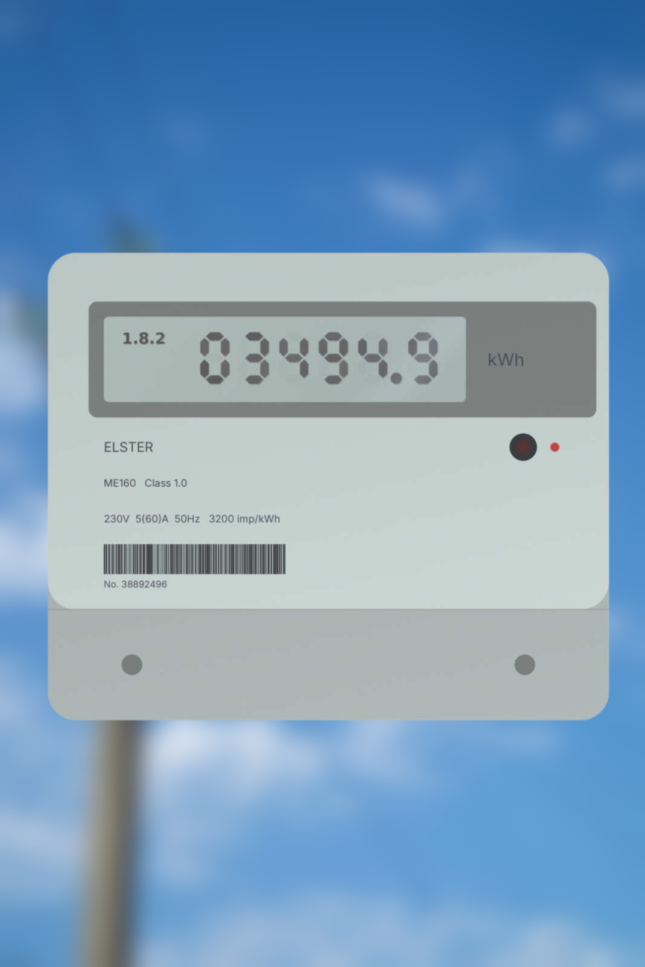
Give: 3494.9,kWh
